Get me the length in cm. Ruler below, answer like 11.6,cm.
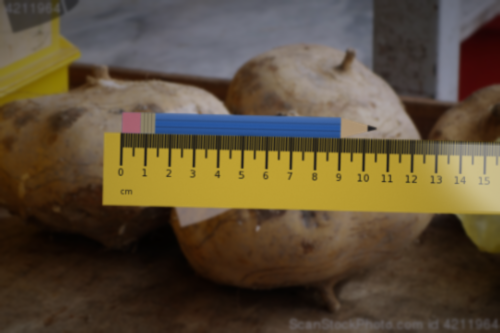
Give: 10.5,cm
